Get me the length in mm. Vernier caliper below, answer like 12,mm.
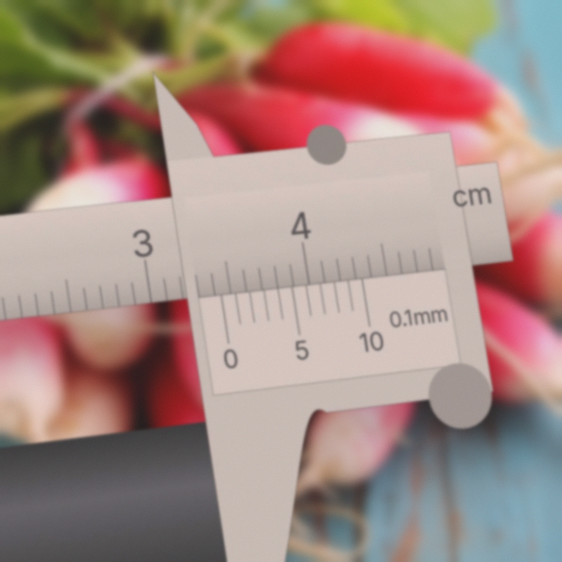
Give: 34.4,mm
